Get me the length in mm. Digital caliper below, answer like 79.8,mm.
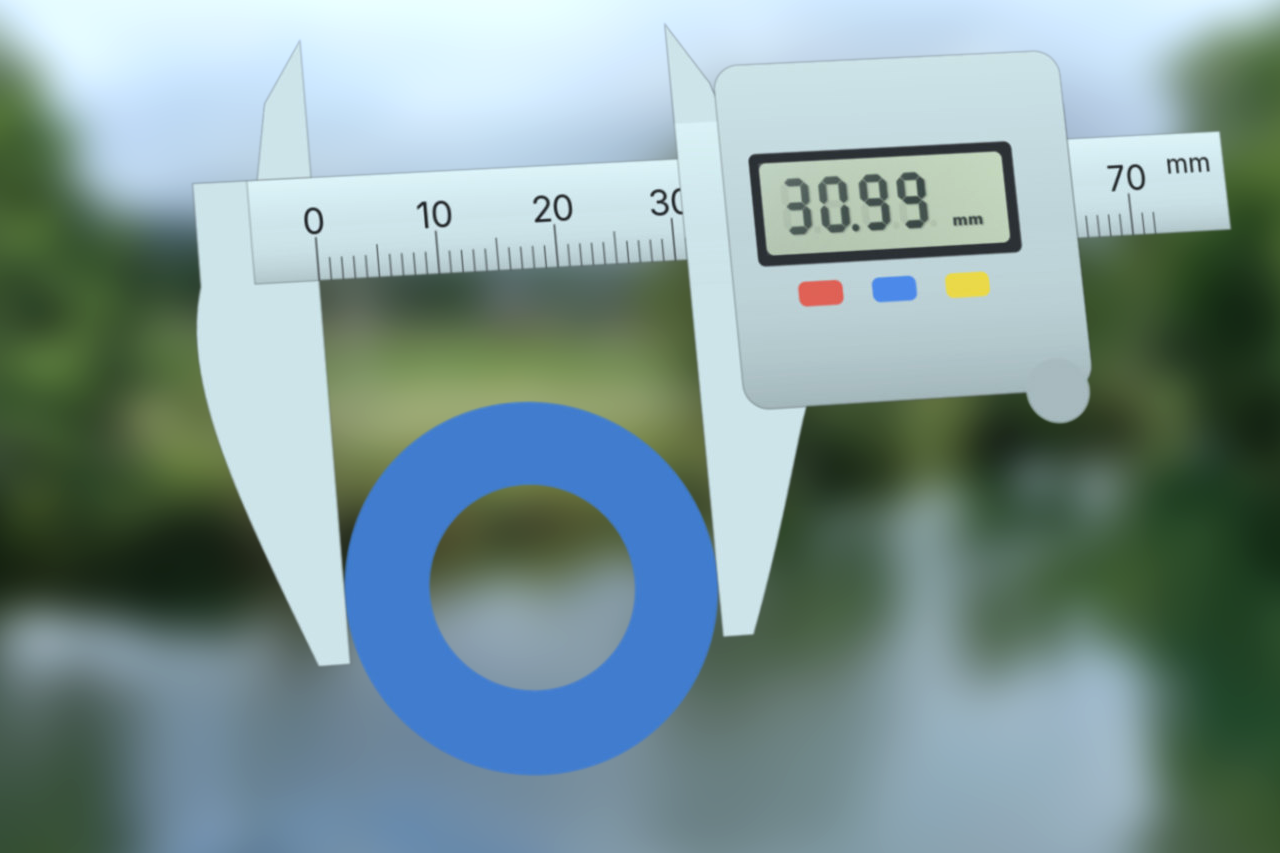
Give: 30.99,mm
